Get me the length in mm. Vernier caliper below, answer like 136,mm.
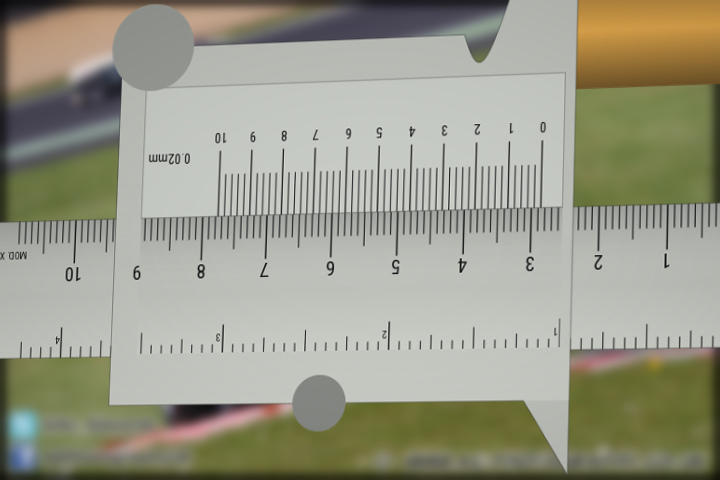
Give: 28.6,mm
